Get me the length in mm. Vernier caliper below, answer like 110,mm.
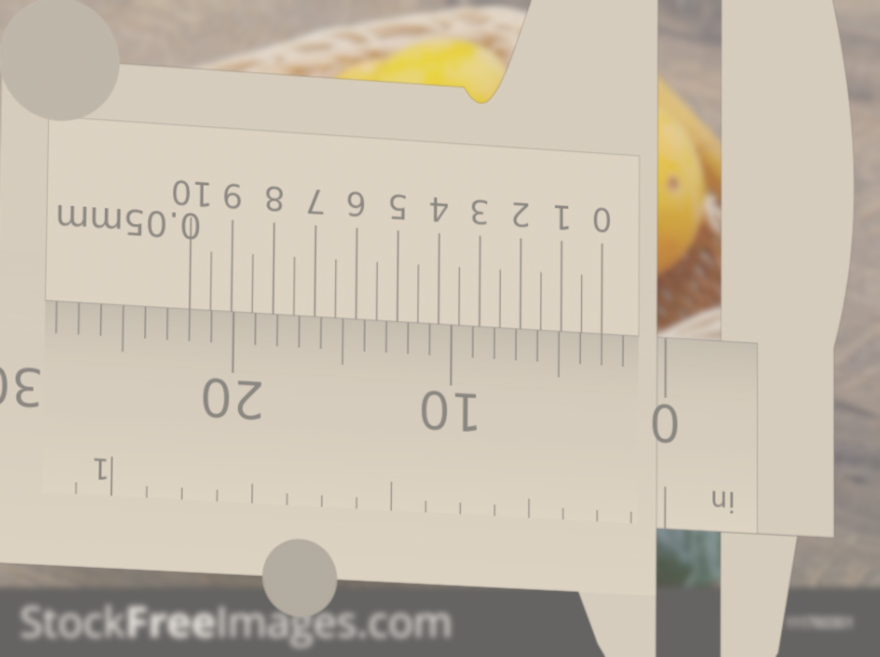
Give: 3.0,mm
